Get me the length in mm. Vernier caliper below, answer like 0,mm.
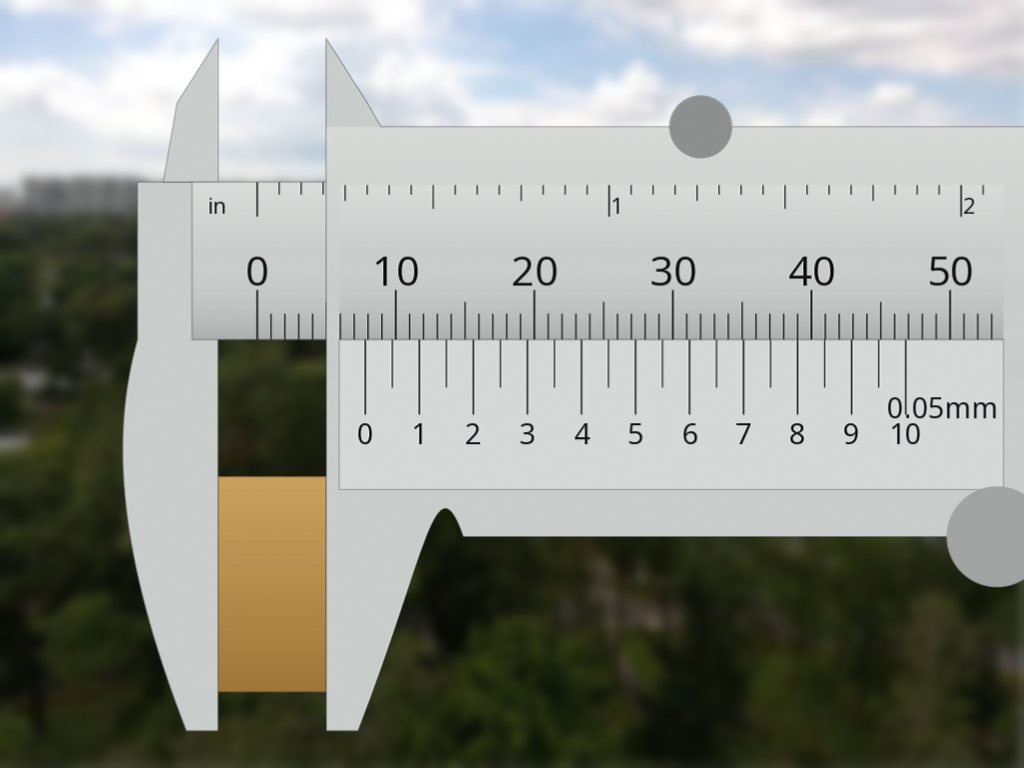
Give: 7.8,mm
